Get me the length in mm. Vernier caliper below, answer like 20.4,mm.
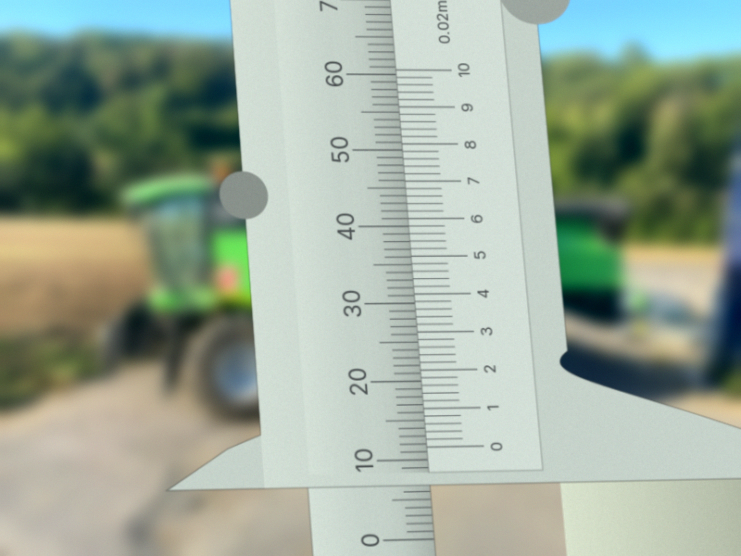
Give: 11.6,mm
